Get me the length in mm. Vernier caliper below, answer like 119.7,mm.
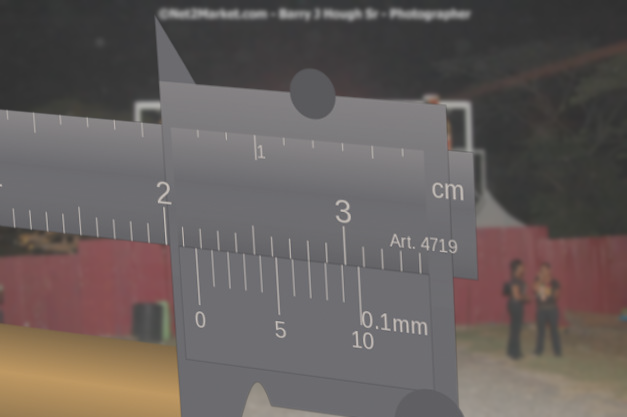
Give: 21.7,mm
